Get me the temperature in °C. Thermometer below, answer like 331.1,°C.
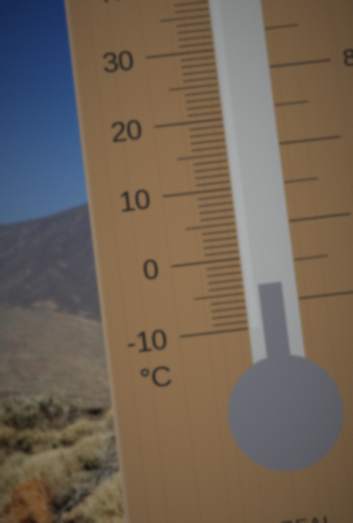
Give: -4,°C
